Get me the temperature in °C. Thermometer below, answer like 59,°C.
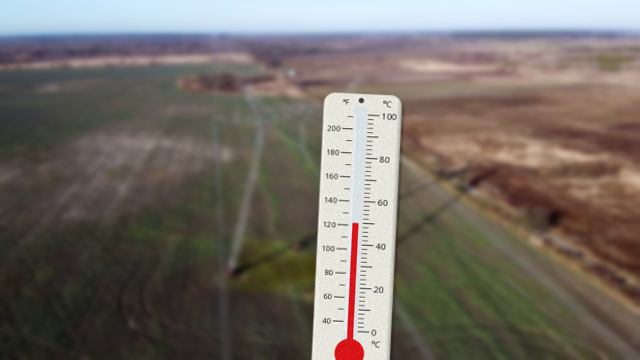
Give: 50,°C
